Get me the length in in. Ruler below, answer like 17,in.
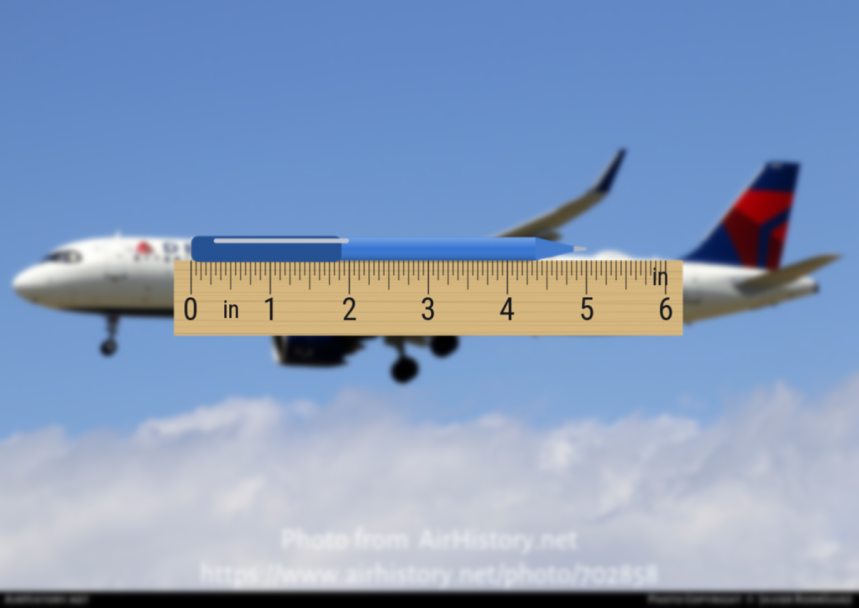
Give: 5,in
